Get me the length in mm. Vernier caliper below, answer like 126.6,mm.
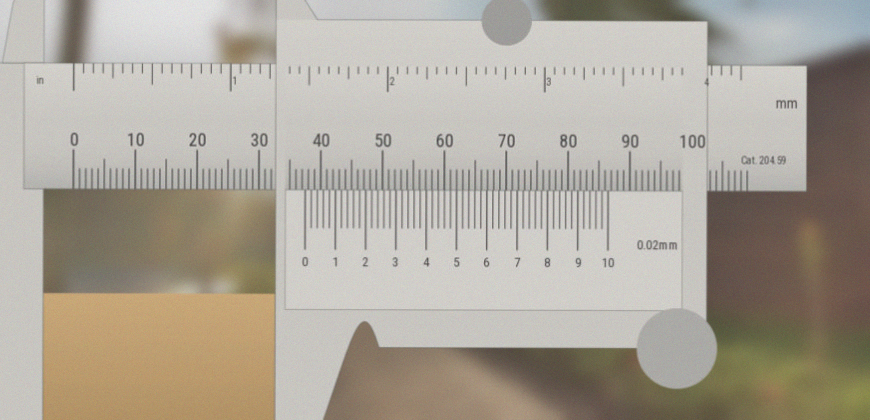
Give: 37.5,mm
